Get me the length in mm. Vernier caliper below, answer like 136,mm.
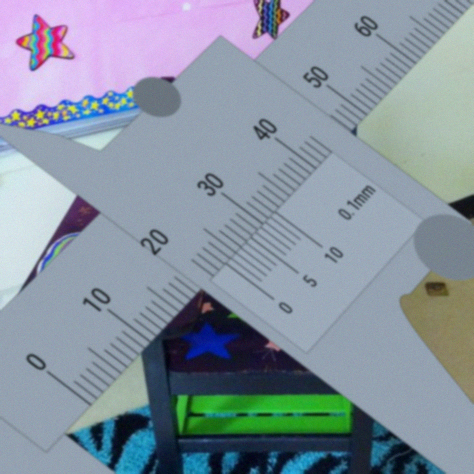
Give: 23.2,mm
